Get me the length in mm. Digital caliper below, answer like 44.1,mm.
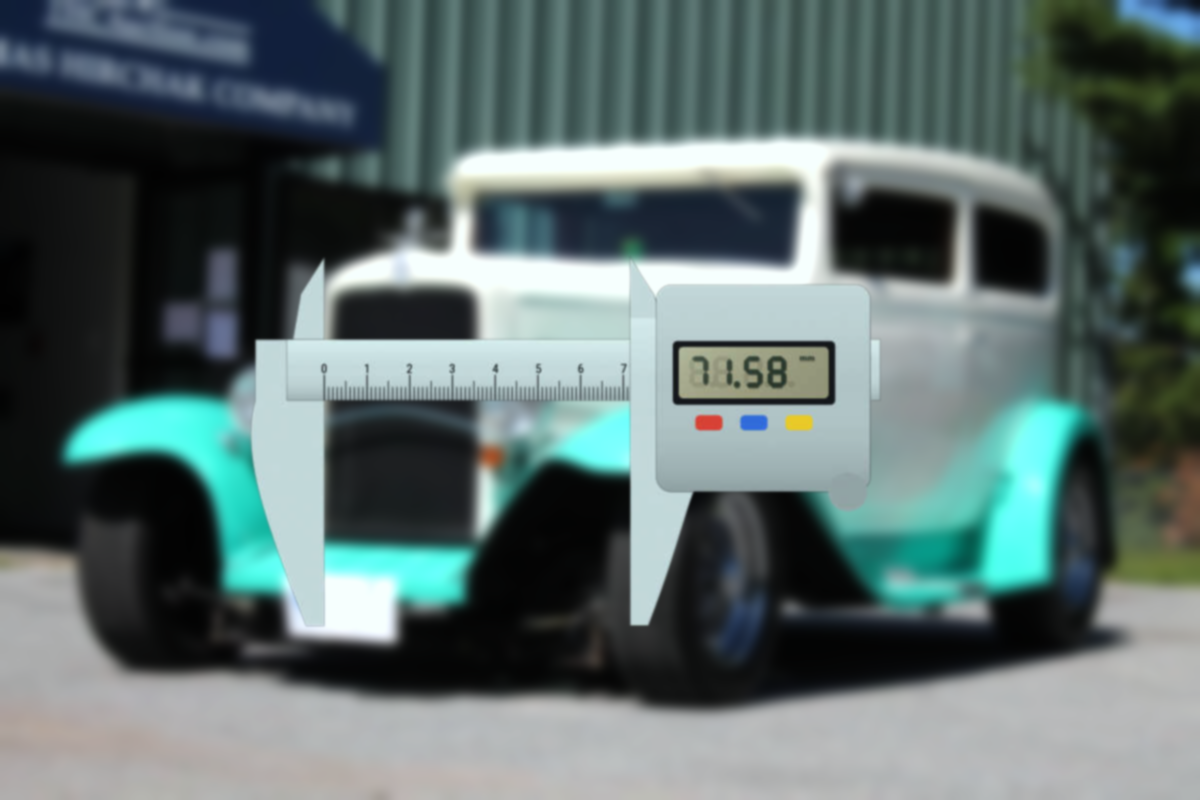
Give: 71.58,mm
